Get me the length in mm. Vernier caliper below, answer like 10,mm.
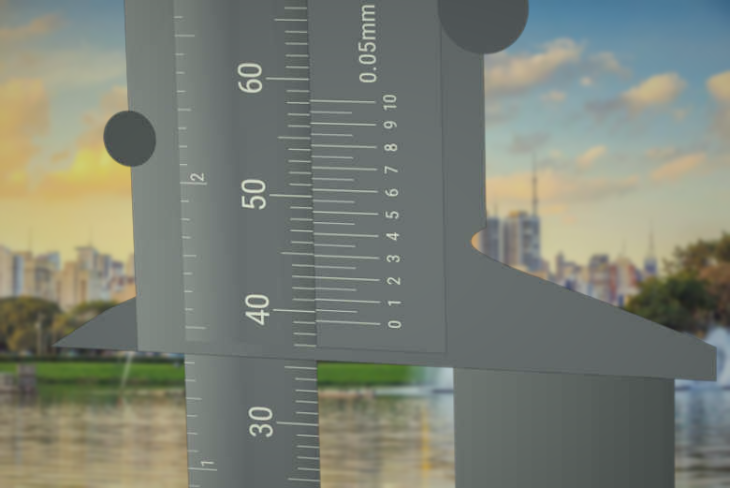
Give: 39.2,mm
